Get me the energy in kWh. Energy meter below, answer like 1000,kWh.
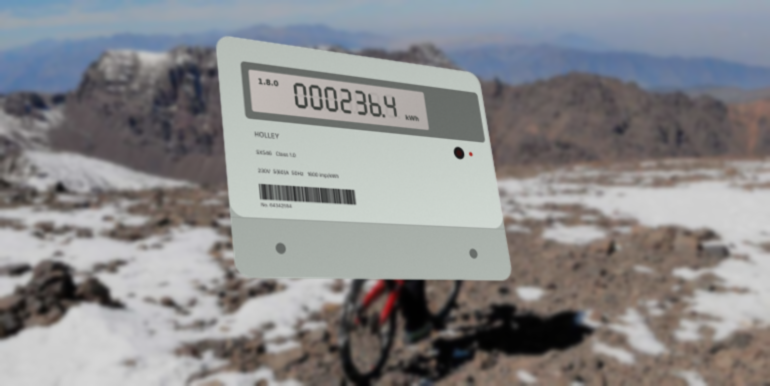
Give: 236.4,kWh
